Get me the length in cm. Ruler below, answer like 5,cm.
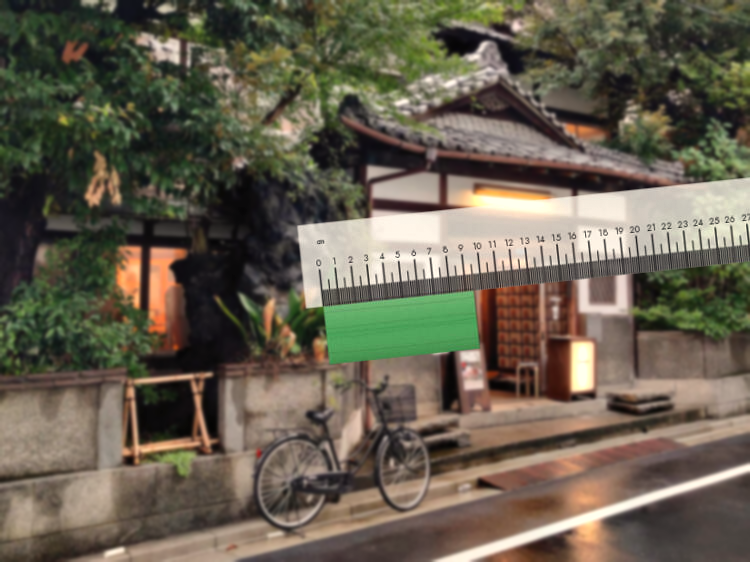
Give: 9.5,cm
